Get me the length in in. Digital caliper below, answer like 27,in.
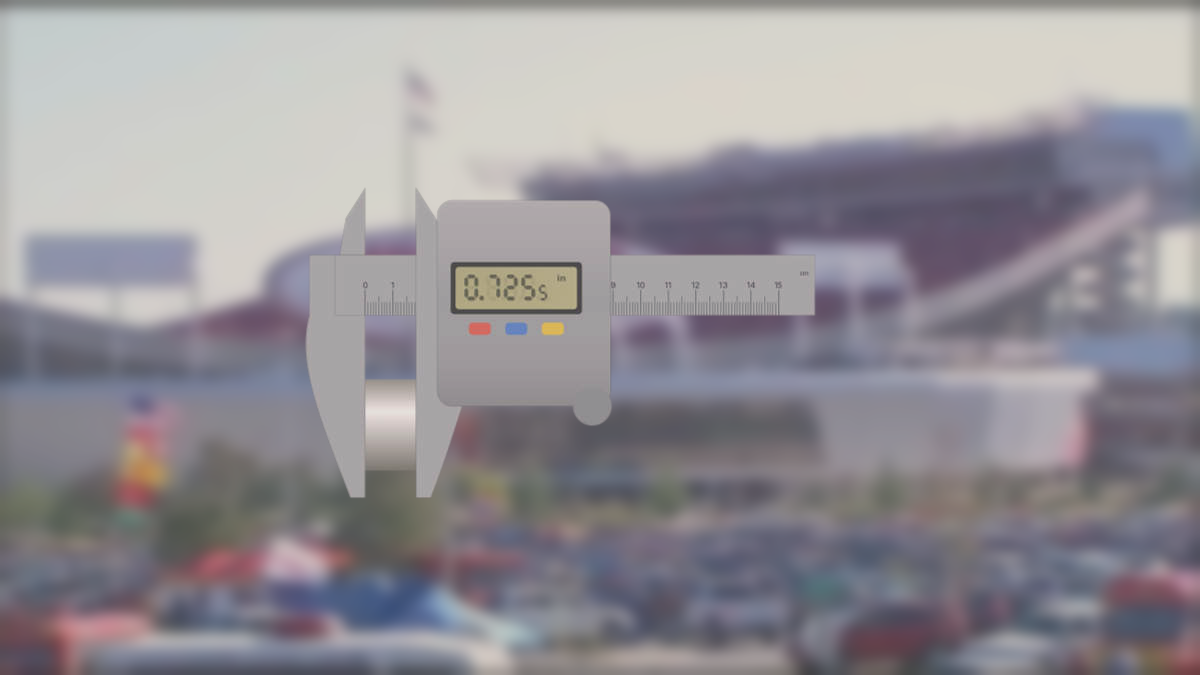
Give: 0.7255,in
